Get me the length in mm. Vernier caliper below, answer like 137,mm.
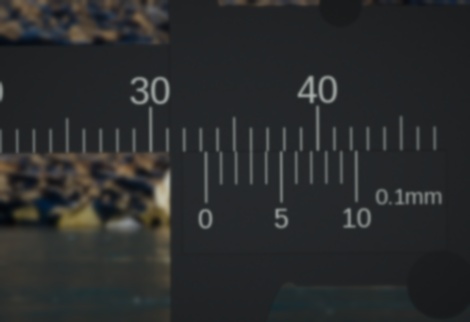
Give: 33.3,mm
